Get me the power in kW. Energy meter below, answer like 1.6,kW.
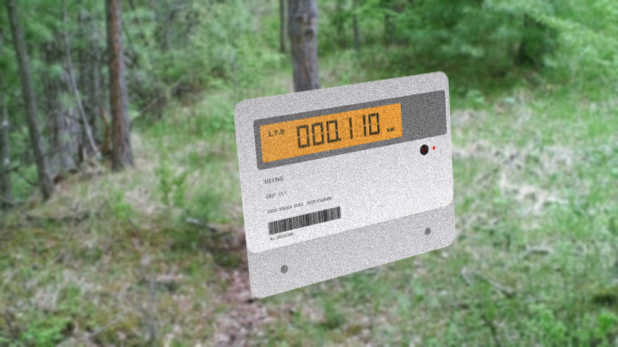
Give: 0.110,kW
